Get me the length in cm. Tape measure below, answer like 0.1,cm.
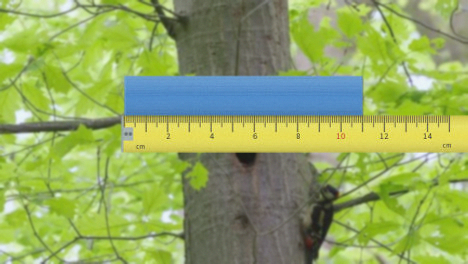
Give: 11,cm
